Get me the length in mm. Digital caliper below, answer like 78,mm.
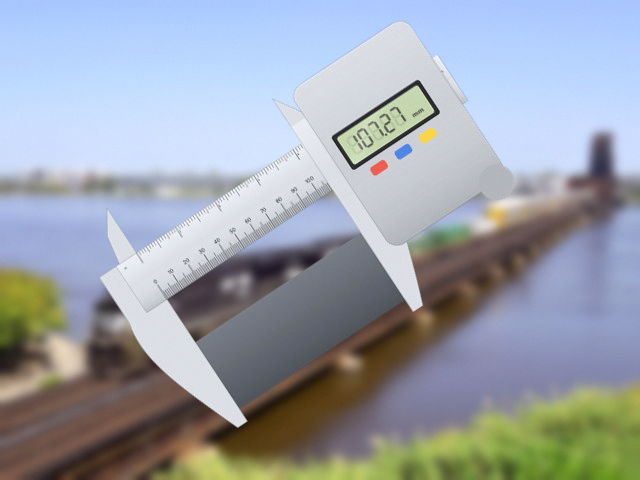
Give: 107.27,mm
